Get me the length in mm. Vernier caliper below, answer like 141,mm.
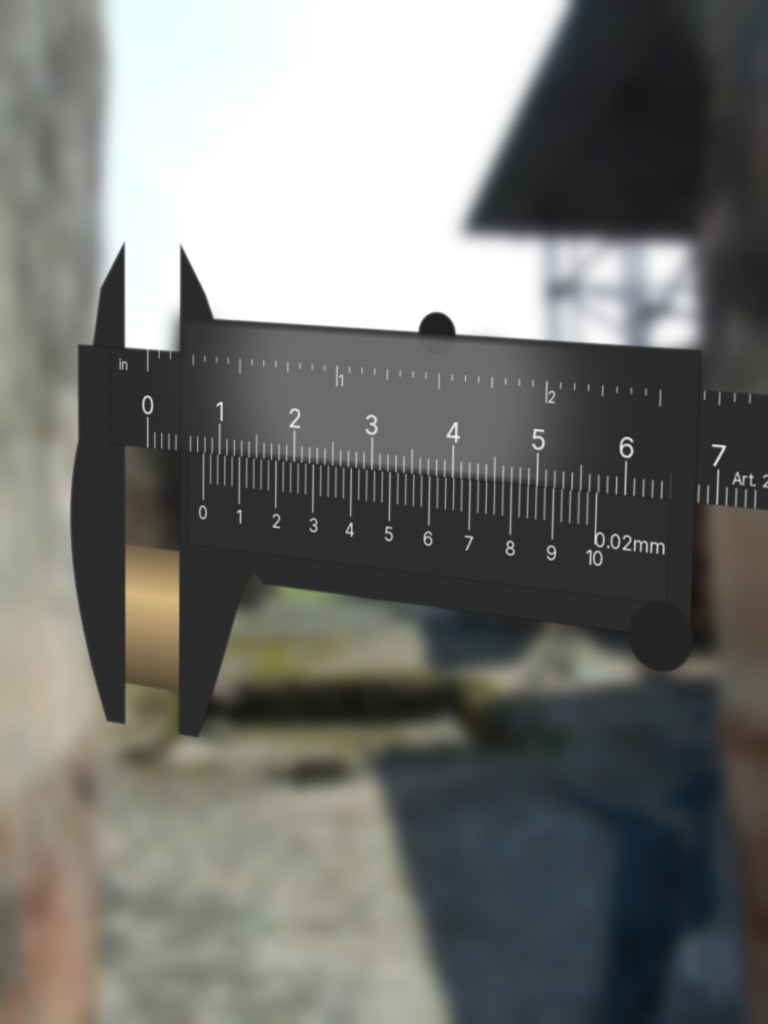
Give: 7.8,mm
